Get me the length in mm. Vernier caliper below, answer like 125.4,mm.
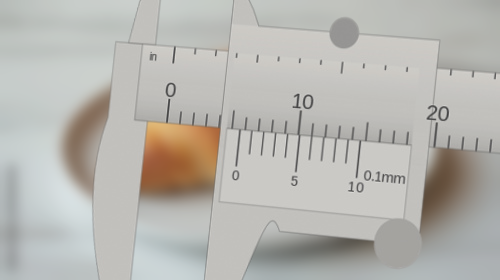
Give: 5.6,mm
